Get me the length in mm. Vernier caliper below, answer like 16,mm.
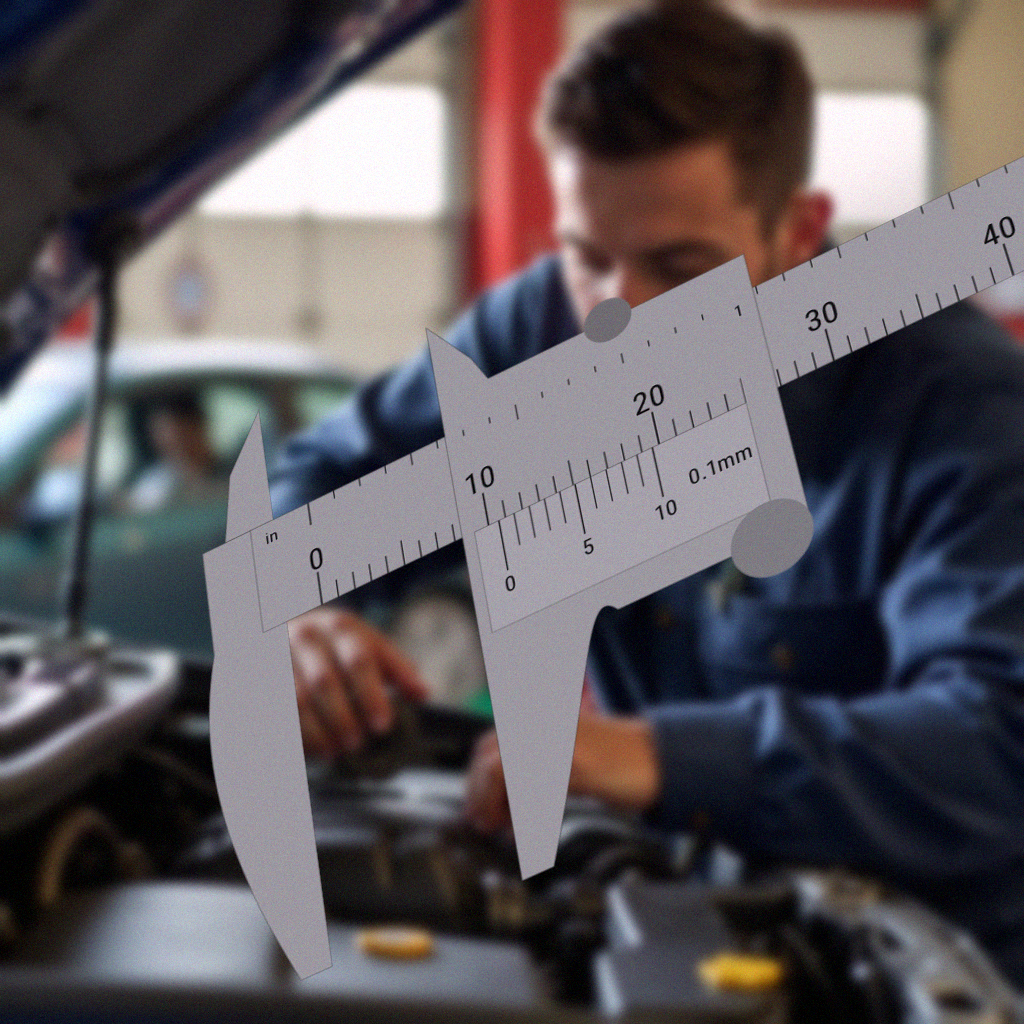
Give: 10.6,mm
